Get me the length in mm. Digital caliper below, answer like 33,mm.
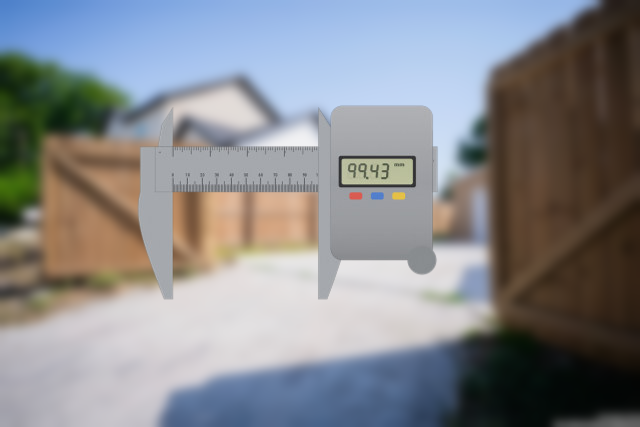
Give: 99.43,mm
